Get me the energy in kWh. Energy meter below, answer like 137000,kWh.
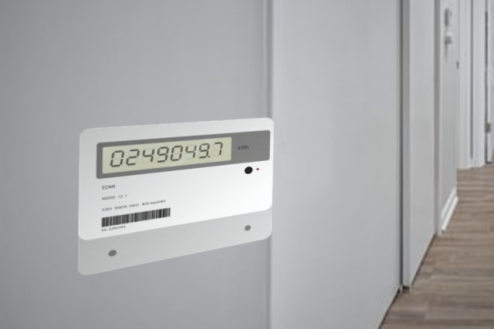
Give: 249049.7,kWh
